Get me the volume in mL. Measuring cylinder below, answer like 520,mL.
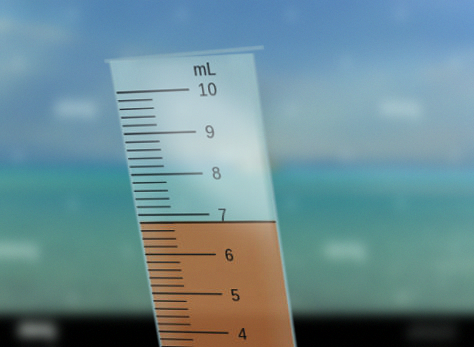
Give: 6.8,mL
